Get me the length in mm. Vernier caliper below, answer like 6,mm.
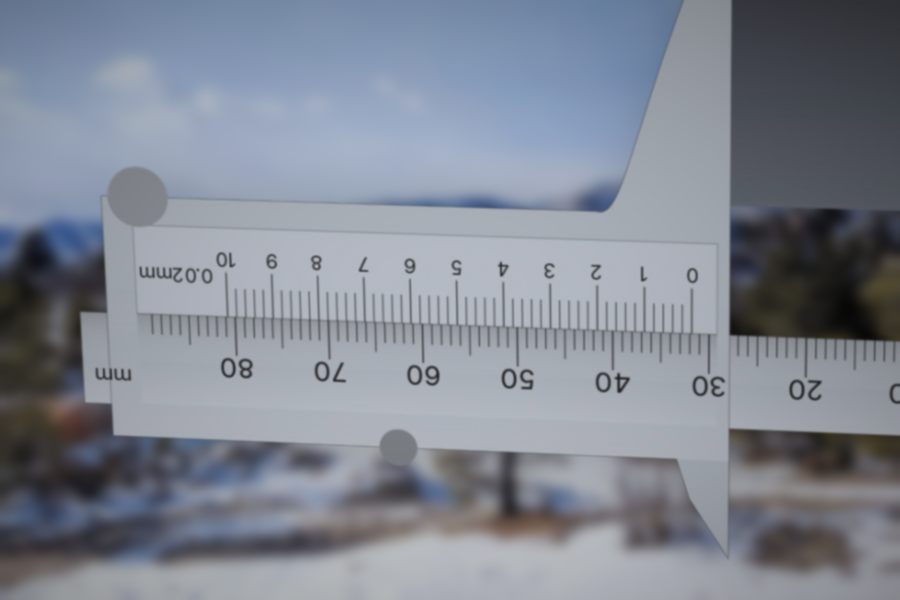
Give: 31.8,mm
